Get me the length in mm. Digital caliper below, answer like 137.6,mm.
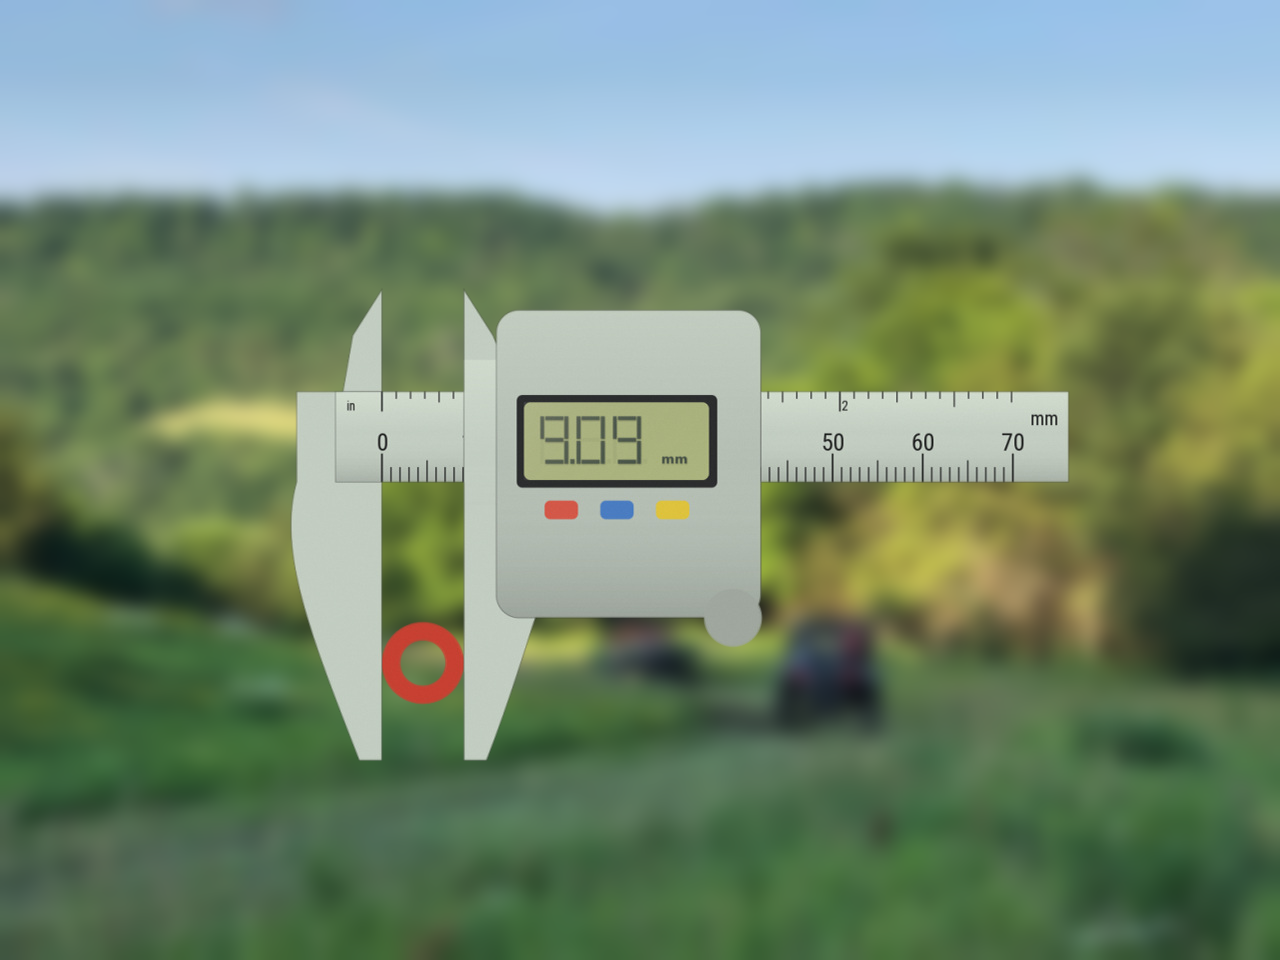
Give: 9.09,mm
